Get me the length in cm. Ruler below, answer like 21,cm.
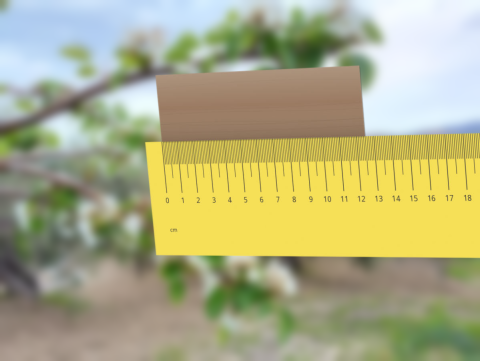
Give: 12.5,cm
